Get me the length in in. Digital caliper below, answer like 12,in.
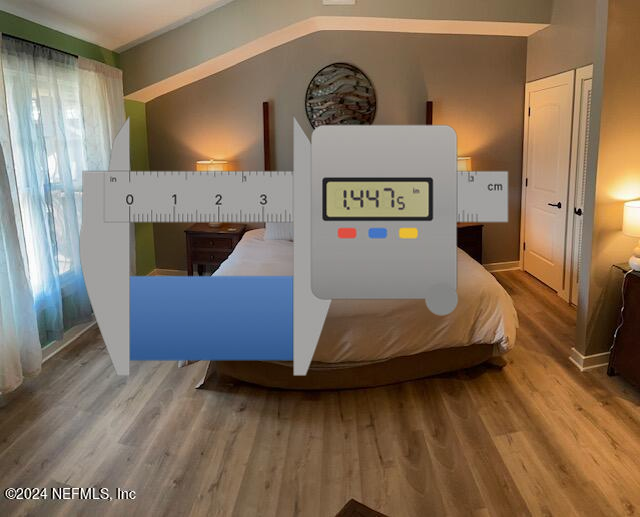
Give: 1.4475,in
